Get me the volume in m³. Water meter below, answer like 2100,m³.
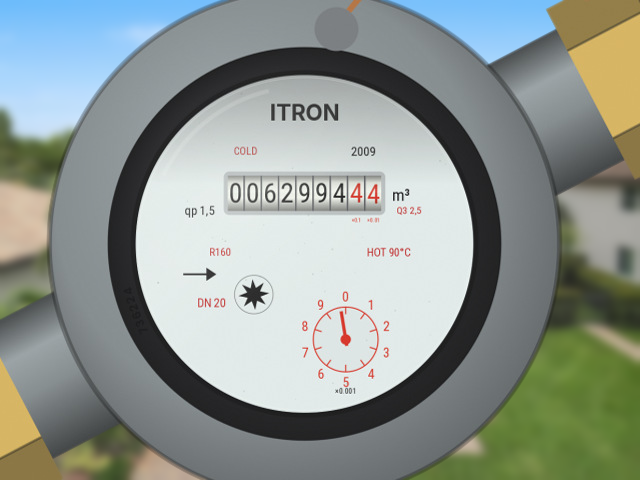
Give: 62994.439,m³
